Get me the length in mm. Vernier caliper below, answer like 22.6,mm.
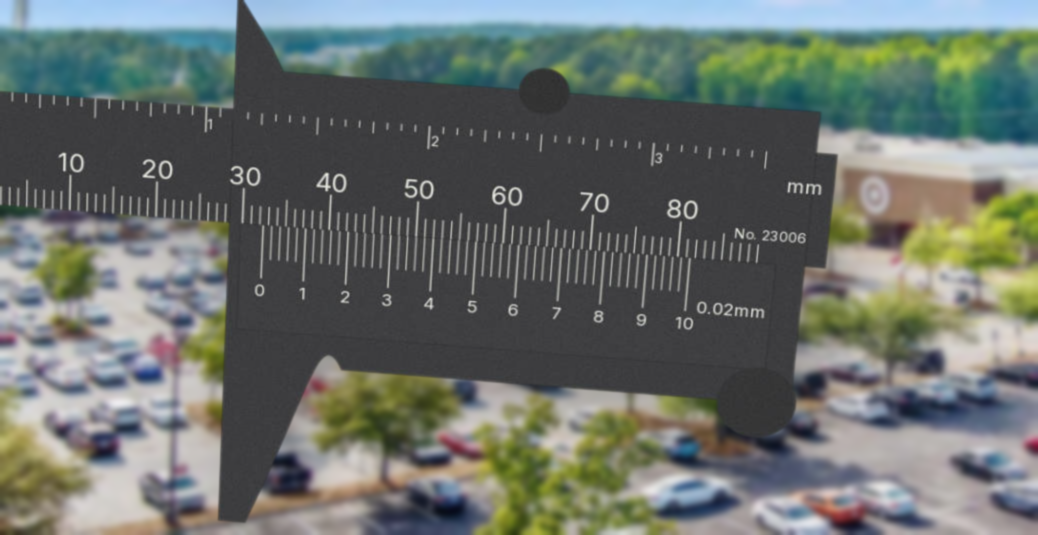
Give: 32.4,mm
